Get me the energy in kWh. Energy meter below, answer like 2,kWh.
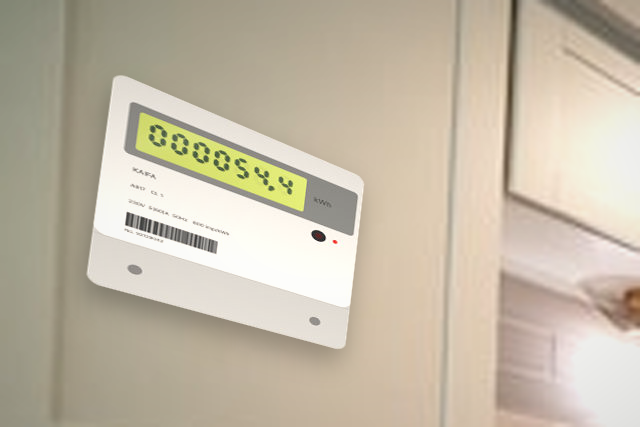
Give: 54.4,kWh
